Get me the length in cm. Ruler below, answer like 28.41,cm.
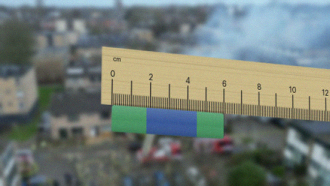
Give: 6,cm
